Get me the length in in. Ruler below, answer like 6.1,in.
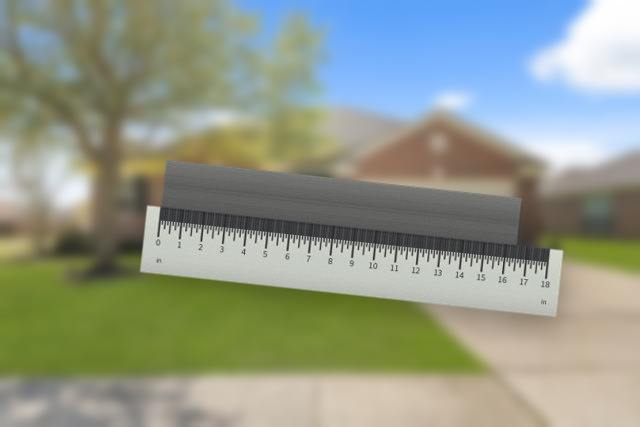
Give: 16.5,in
